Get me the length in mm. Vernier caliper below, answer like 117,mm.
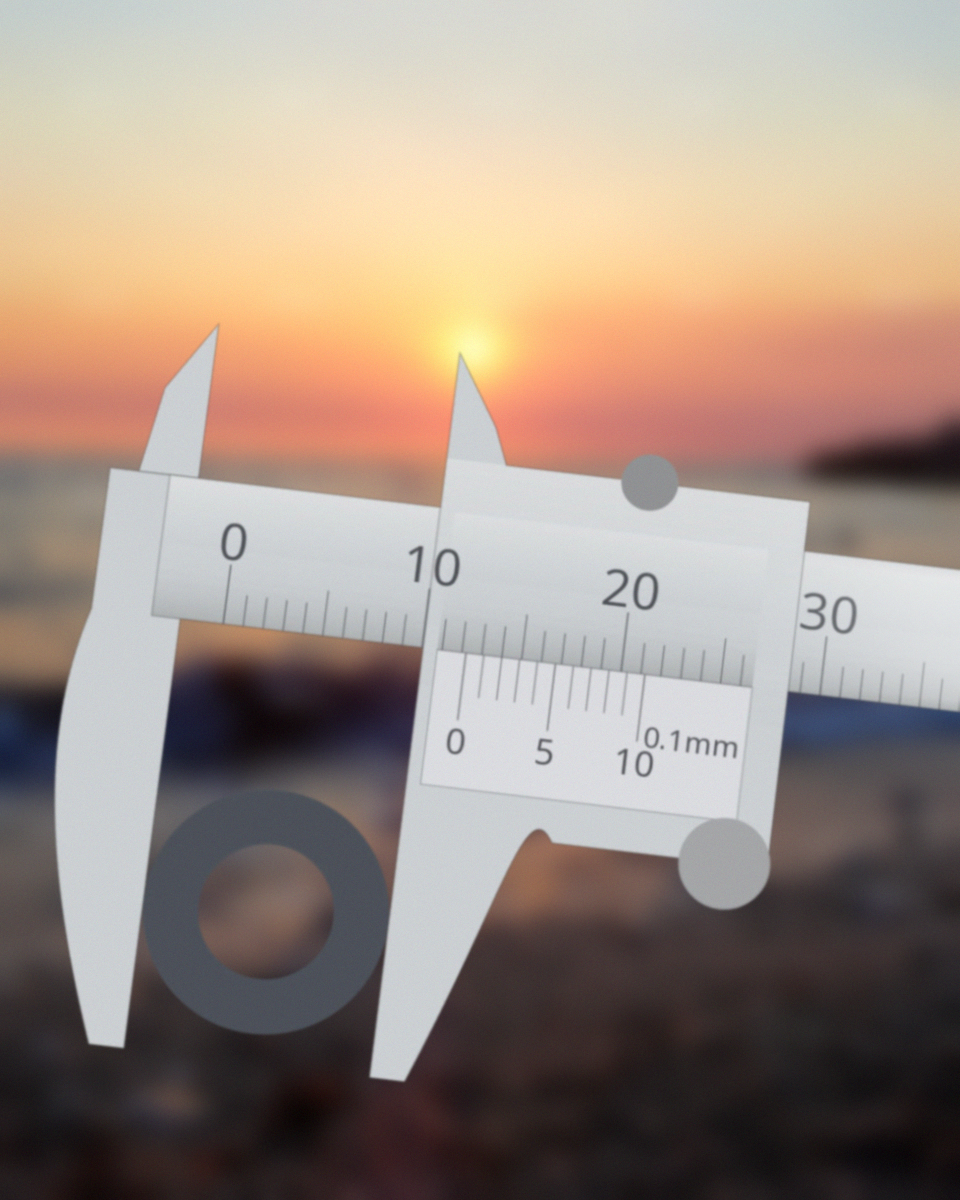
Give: 12.2,mm
